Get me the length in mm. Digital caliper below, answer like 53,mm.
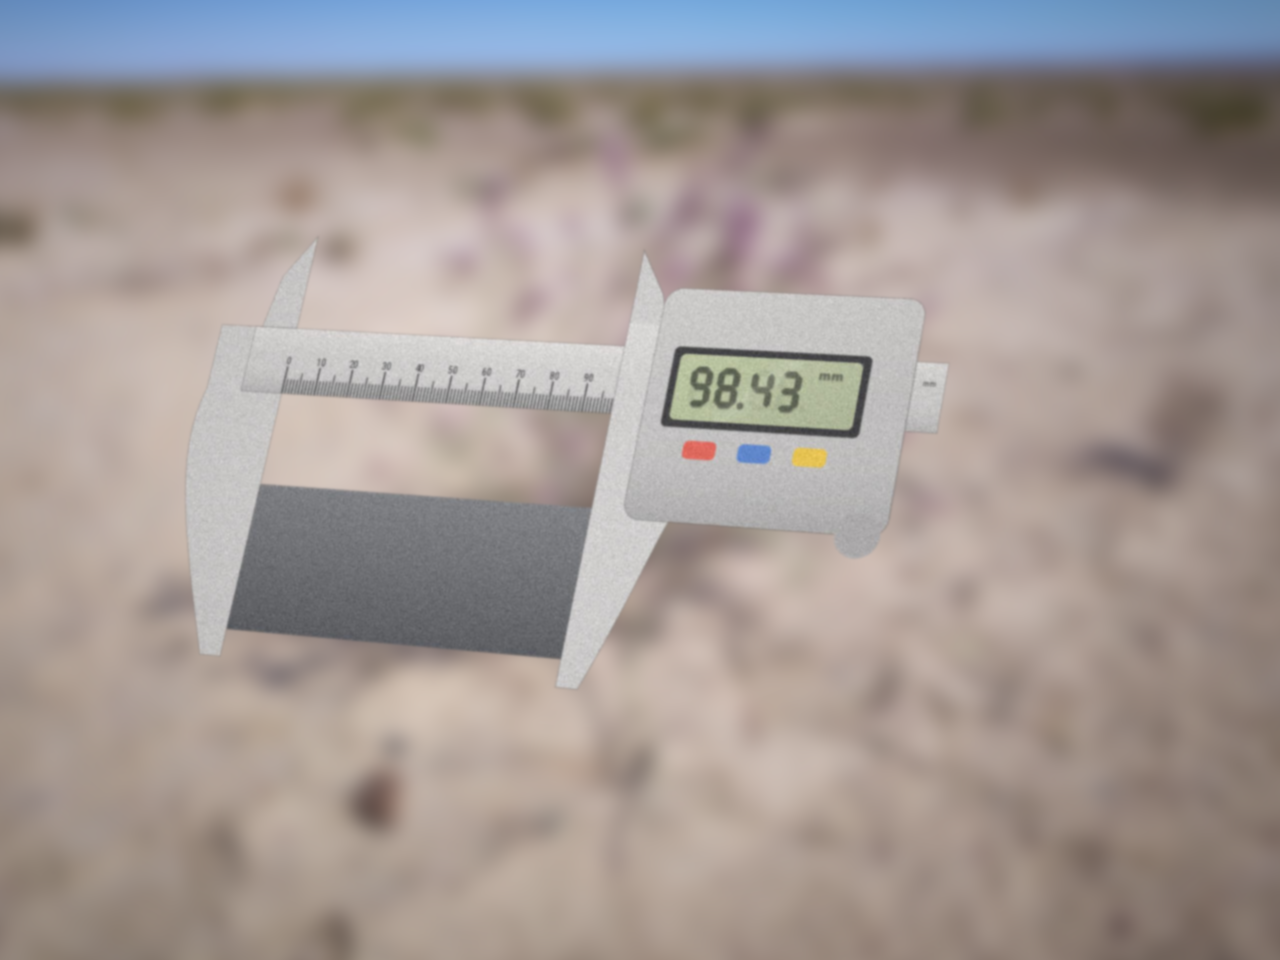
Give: 98.43,mm
